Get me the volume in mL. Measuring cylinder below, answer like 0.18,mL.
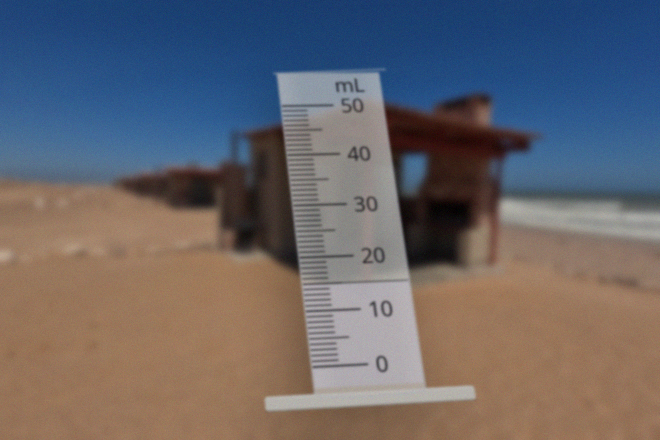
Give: 15,mL
